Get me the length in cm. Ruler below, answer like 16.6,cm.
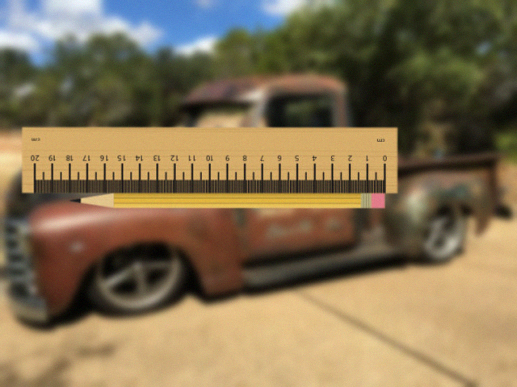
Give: 18,cm
